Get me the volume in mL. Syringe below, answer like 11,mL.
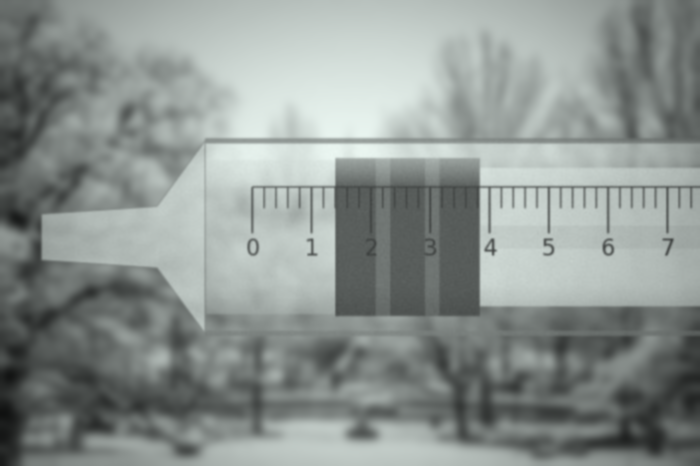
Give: 1.4,mL
